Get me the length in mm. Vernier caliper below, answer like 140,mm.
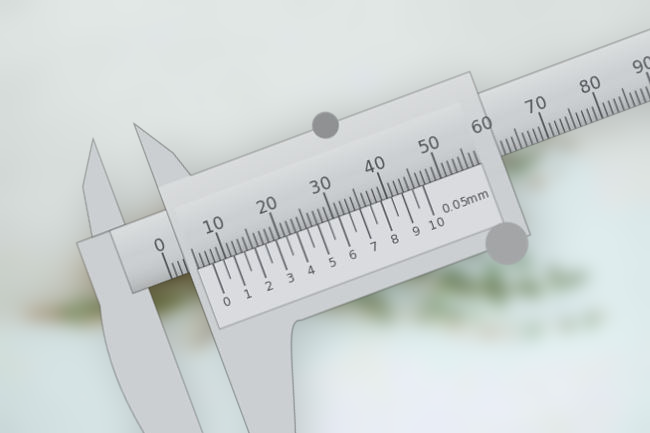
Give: 7.6,mm
